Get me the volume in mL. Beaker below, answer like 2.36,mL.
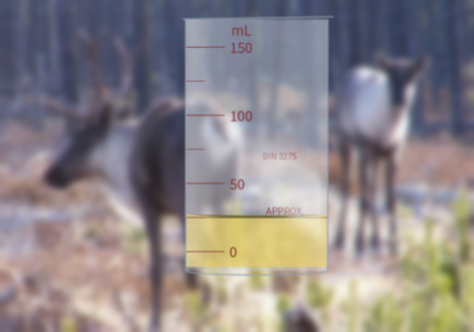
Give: 25,mL
